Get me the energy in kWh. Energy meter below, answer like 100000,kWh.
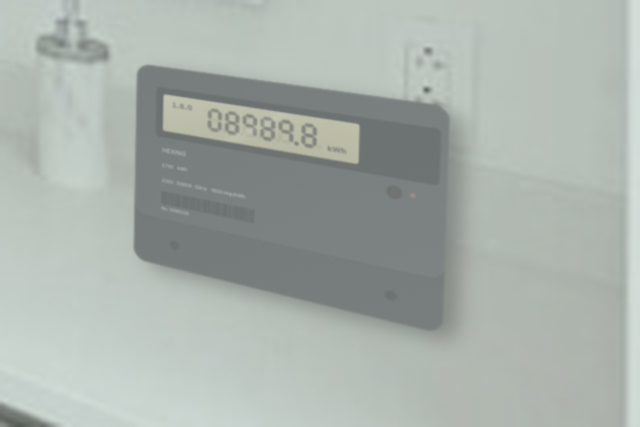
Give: 8989.8,kWh
